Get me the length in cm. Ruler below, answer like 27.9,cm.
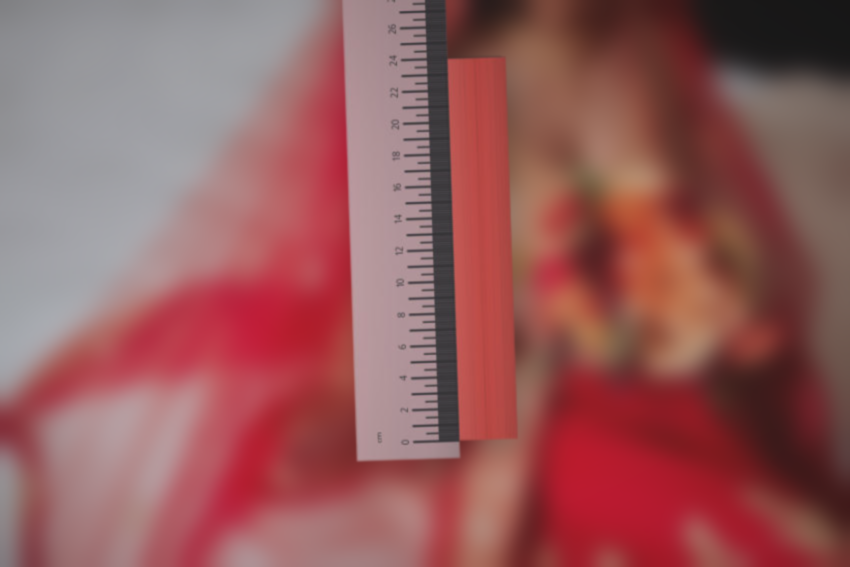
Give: 24,cm
